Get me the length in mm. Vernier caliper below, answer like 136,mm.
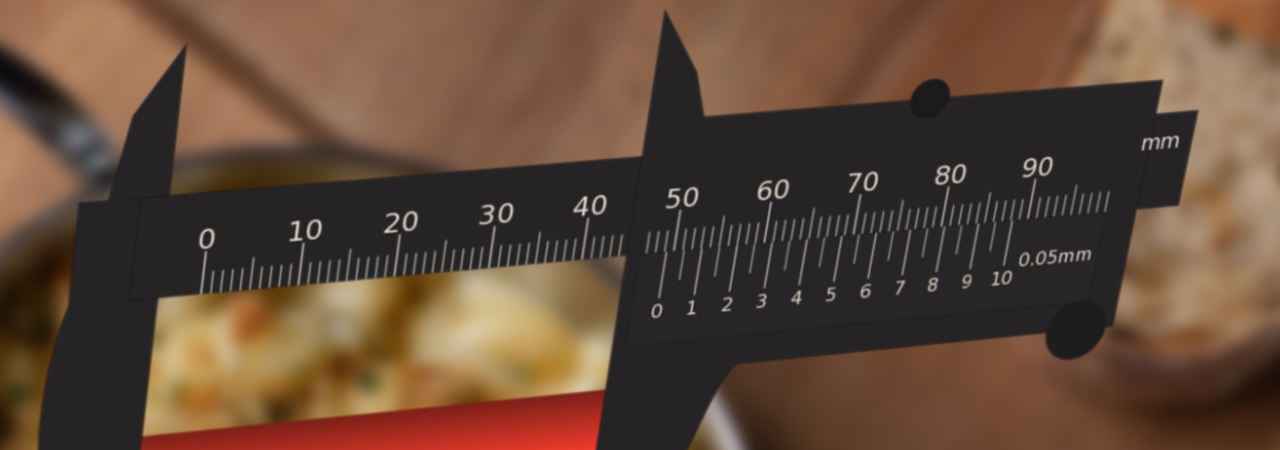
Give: 49.2,mm
